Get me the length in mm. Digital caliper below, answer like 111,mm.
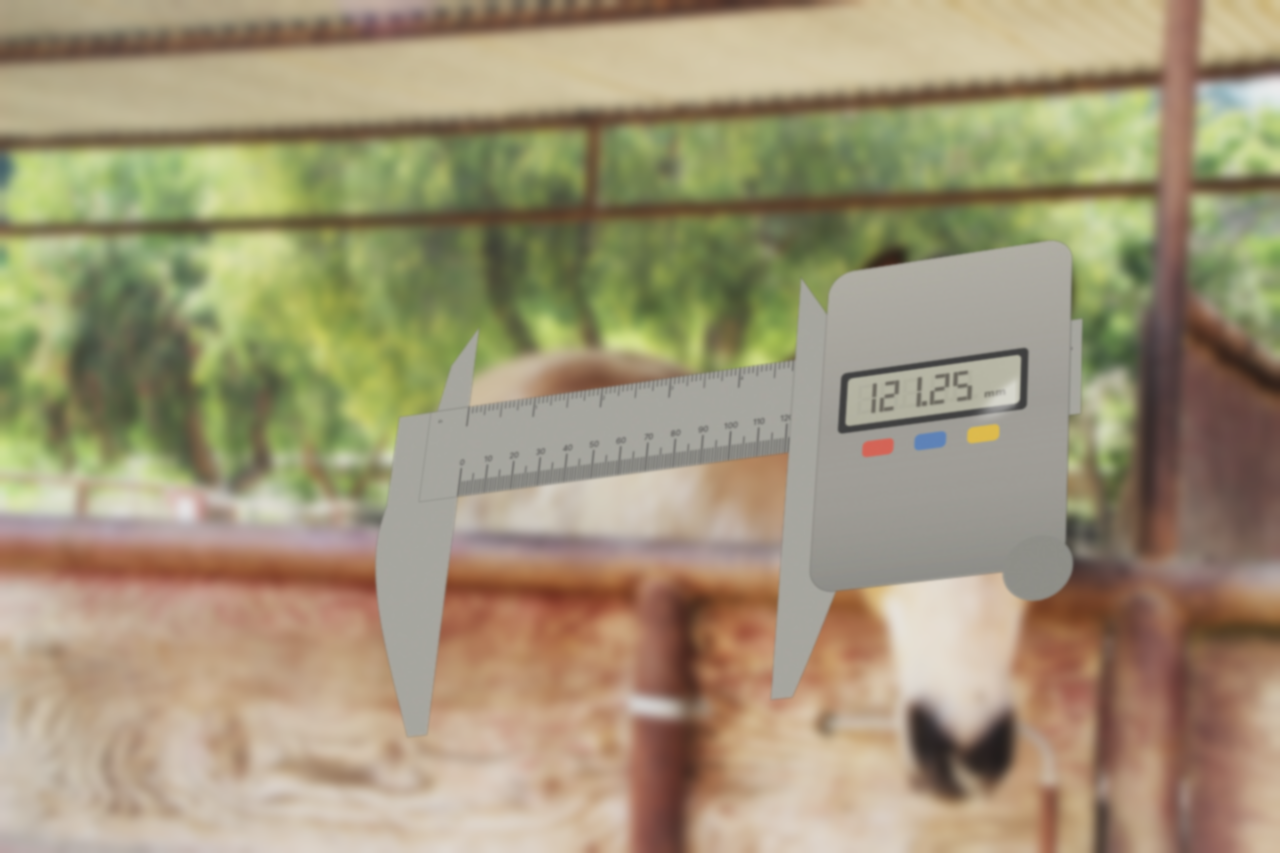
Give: 121.25,mm
